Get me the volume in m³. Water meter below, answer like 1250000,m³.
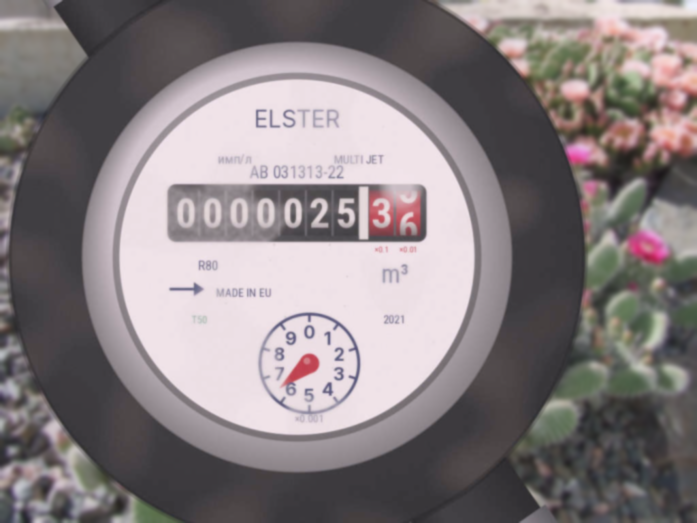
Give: 25.356,m³
